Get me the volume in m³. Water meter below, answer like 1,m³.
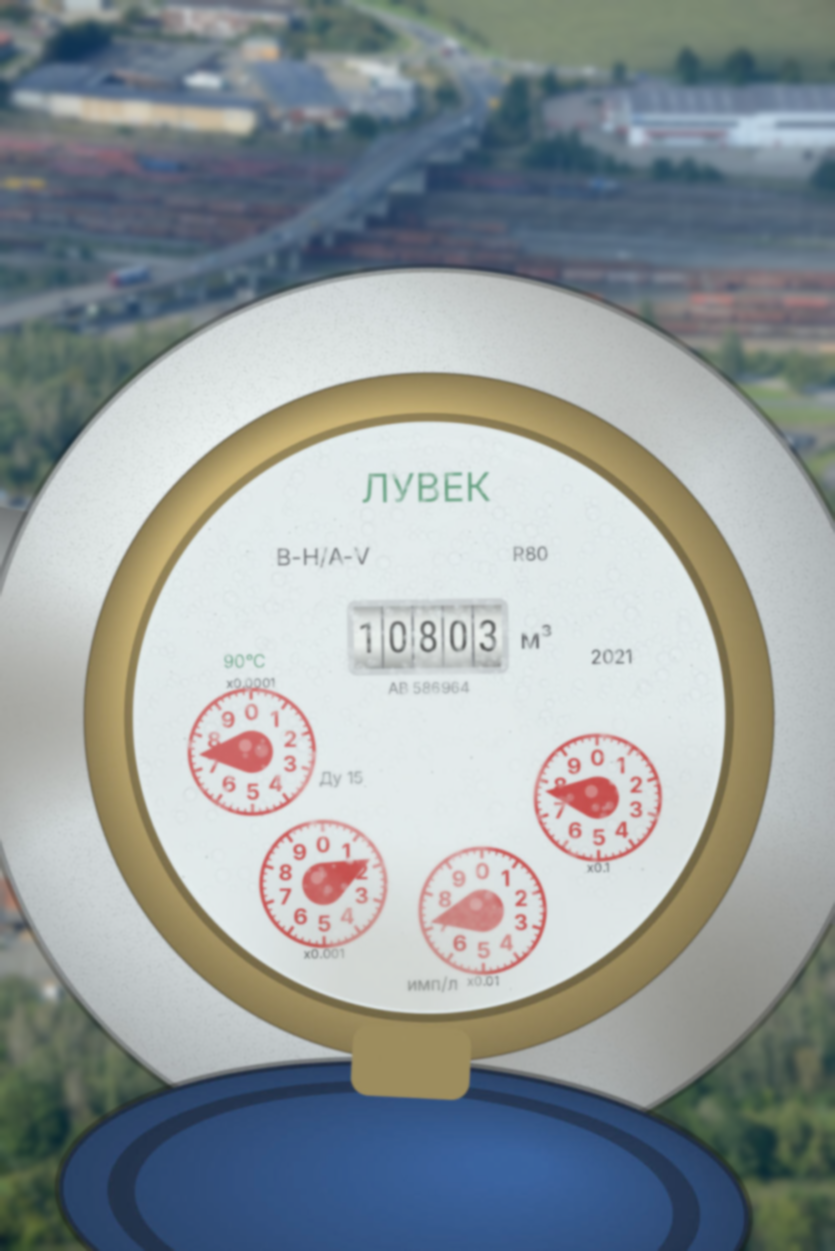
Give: 10803.7717,m³
